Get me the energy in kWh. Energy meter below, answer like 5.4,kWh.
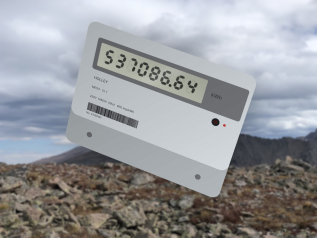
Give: 537086.64,kWh
